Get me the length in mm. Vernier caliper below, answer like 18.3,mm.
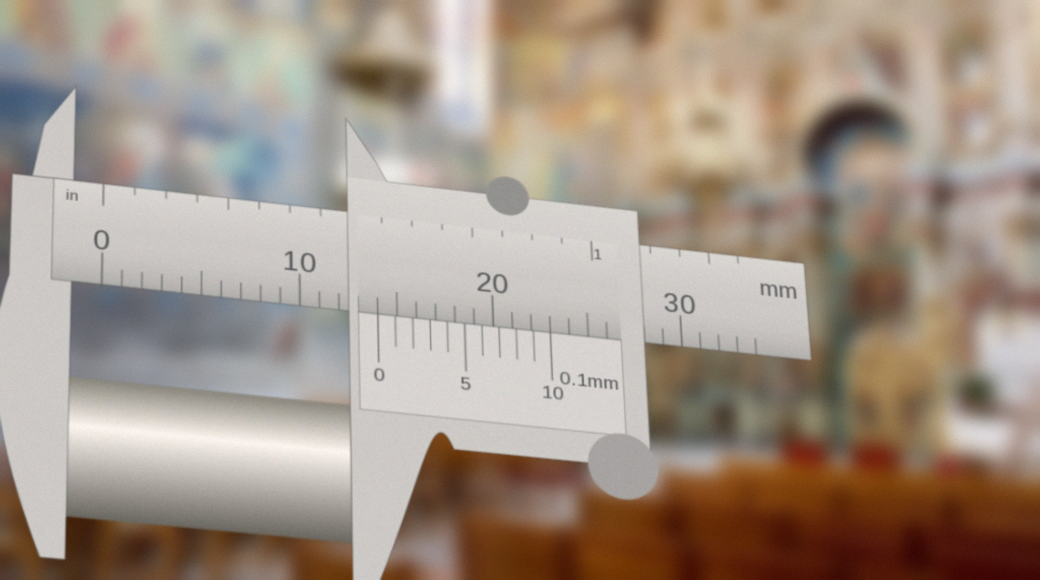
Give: 14.0,mm
